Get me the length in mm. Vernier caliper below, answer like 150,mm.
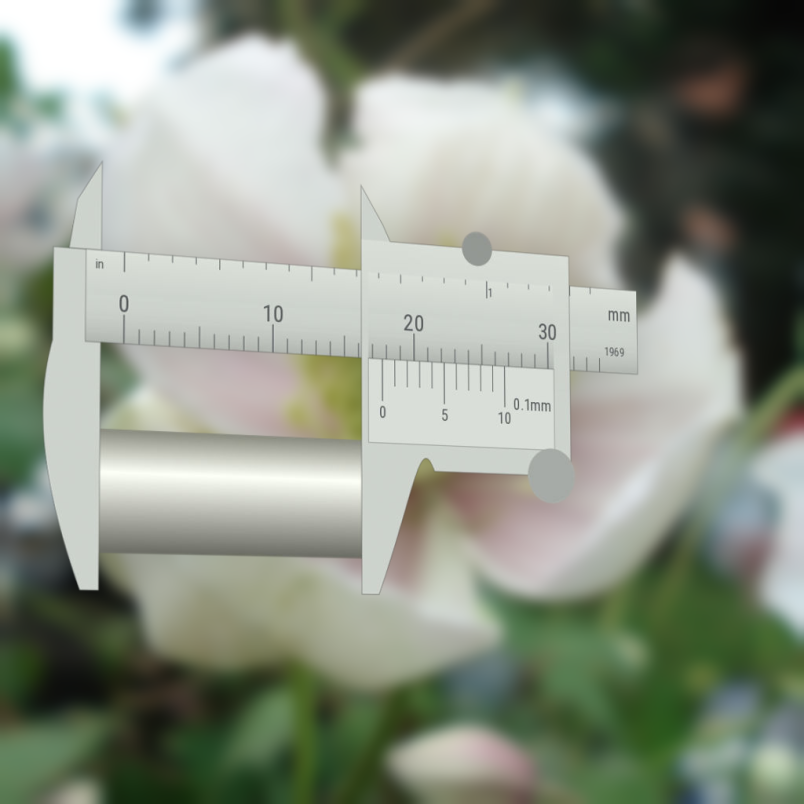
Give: 17.7,mm
